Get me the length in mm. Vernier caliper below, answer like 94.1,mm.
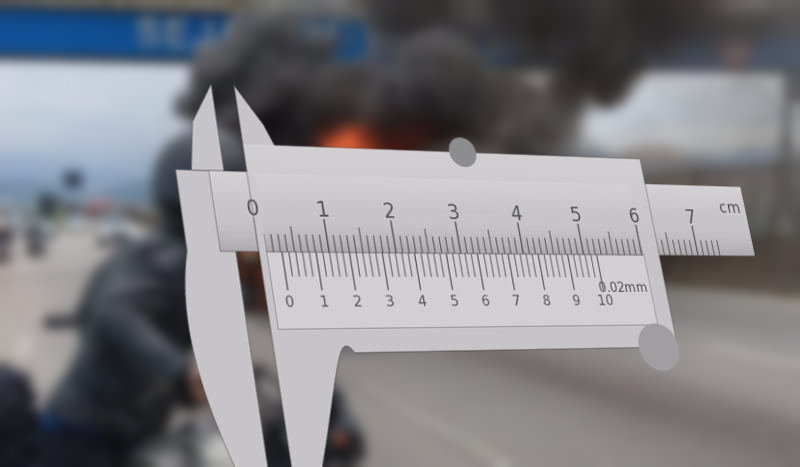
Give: 3.2,mm
